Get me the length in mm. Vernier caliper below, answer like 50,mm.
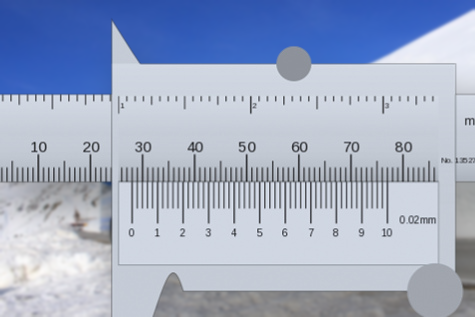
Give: 28.0,mm
